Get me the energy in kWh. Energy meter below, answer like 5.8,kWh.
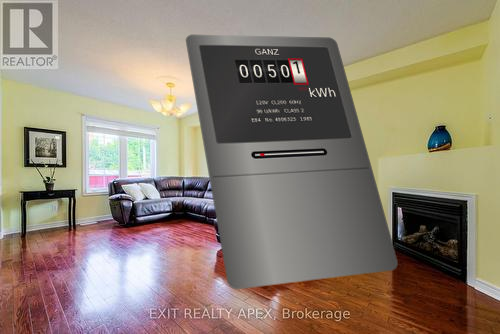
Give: 50.1,kWh
